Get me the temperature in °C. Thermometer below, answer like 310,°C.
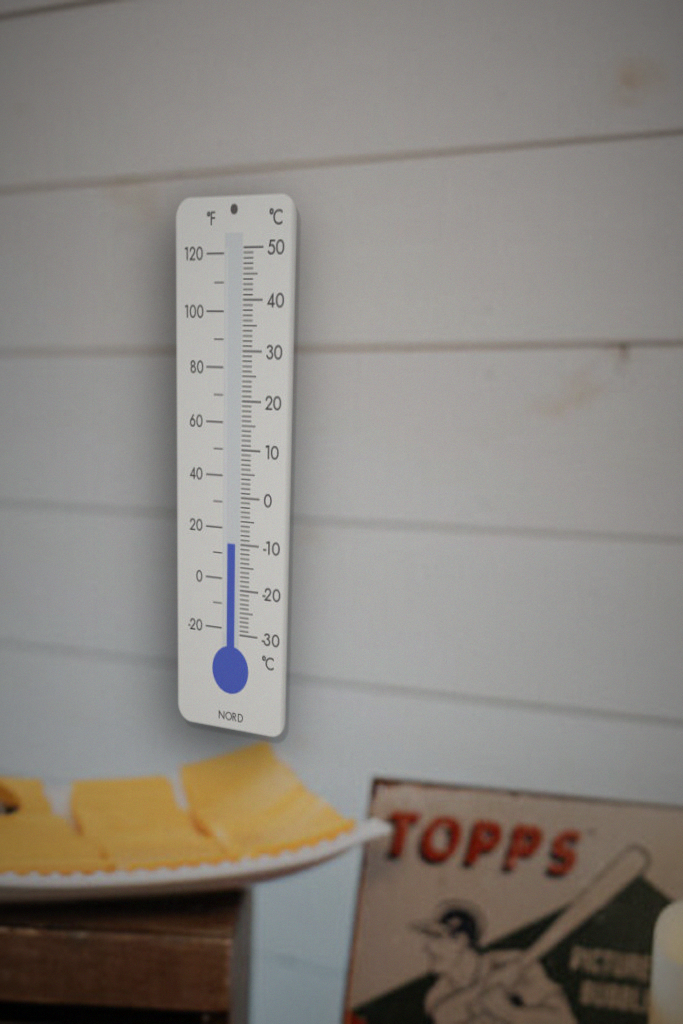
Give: -10,°C
